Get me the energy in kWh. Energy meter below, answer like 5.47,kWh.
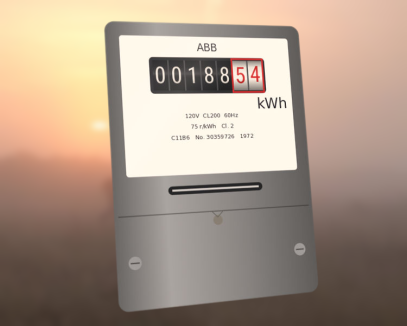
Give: 188.54,kWh
